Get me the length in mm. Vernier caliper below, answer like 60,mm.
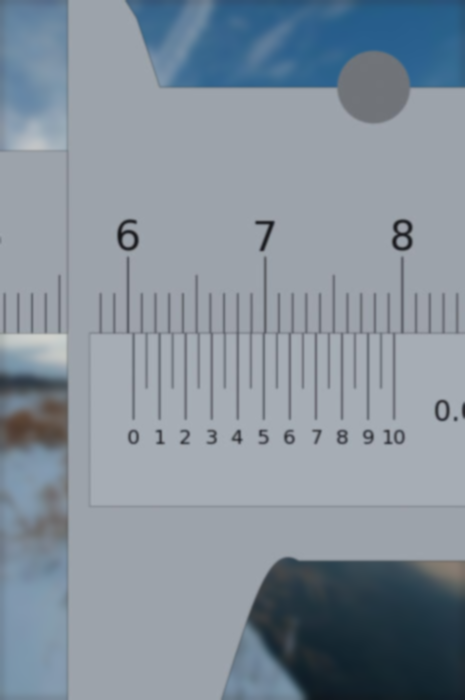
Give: 60.4,mm
